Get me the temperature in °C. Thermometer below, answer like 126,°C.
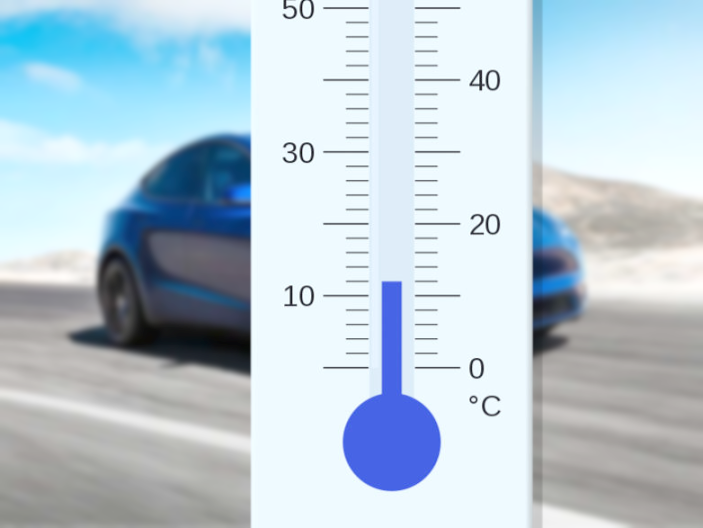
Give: 12,°C
